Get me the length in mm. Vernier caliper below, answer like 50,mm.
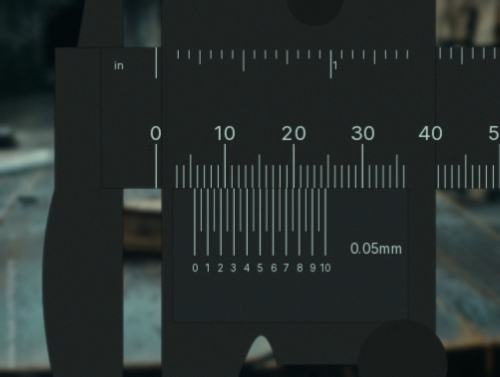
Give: 5.6,mm
